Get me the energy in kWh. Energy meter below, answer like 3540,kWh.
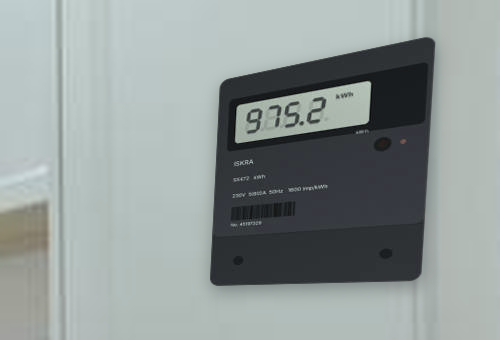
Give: 975.2,kWh
